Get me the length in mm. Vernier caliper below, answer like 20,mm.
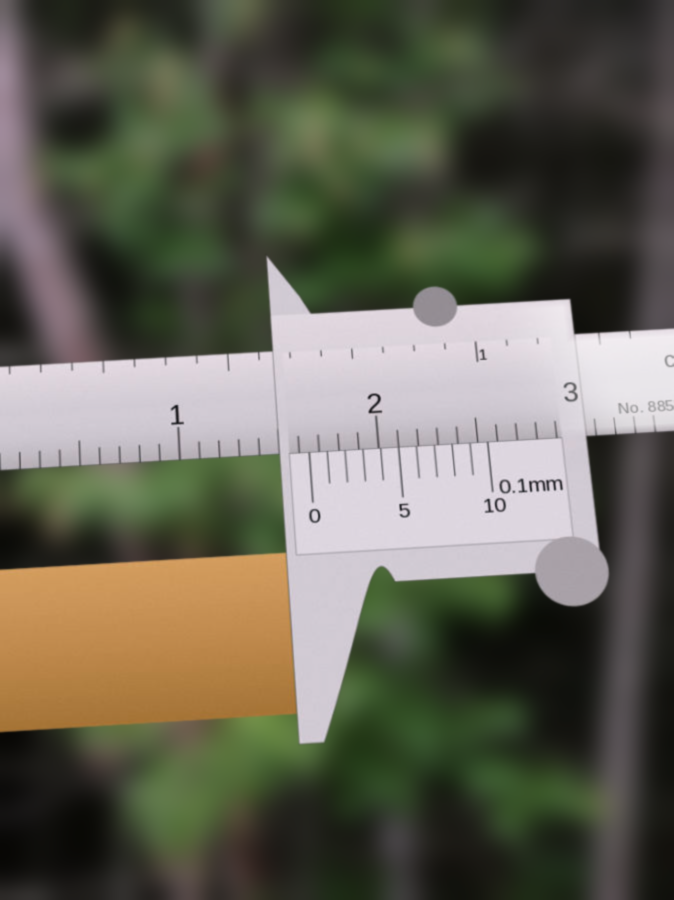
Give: 16.5,mm
